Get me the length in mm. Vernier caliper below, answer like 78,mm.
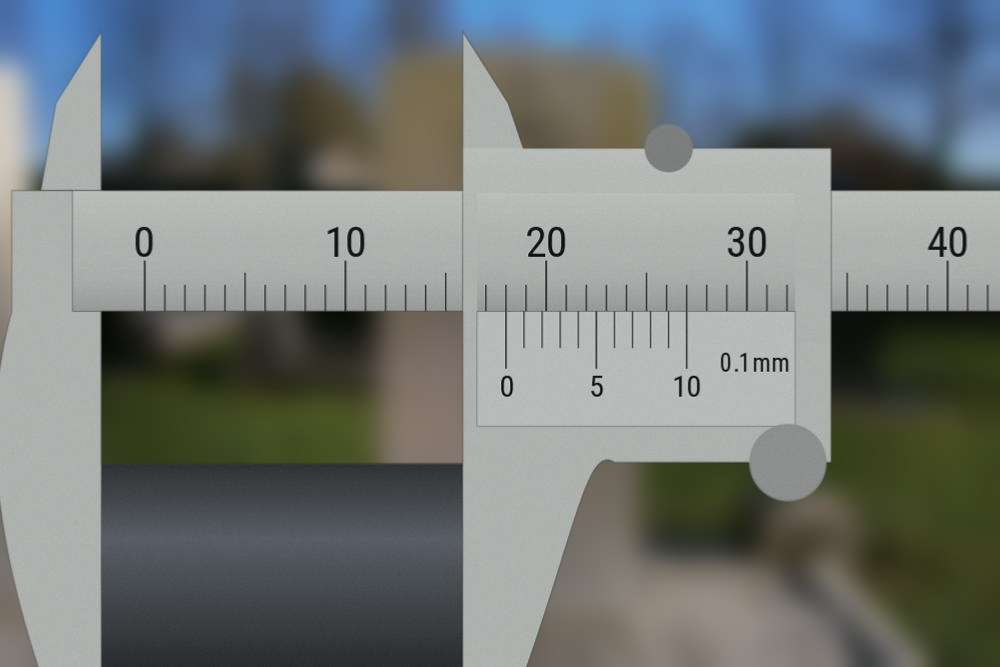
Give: 18.0,mm
